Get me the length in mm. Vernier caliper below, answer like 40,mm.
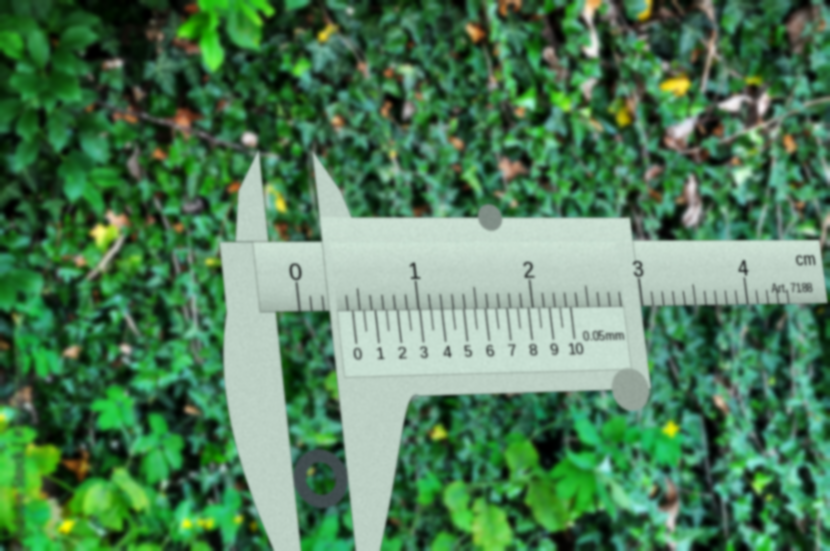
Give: 4.4,mm
